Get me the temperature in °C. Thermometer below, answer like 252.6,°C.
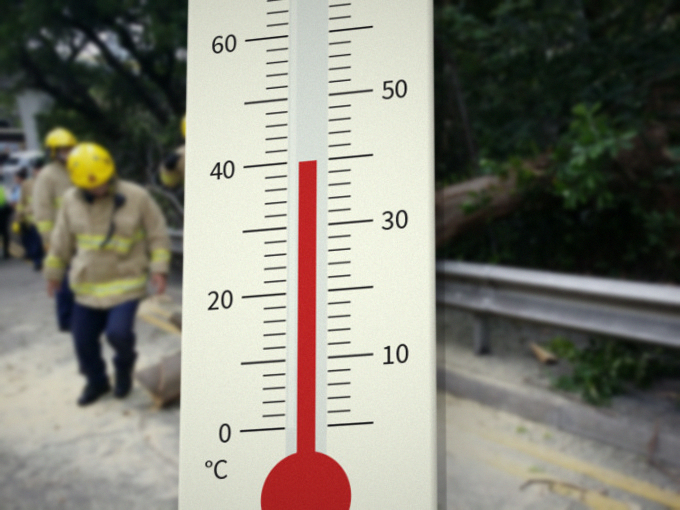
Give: 40,°C
